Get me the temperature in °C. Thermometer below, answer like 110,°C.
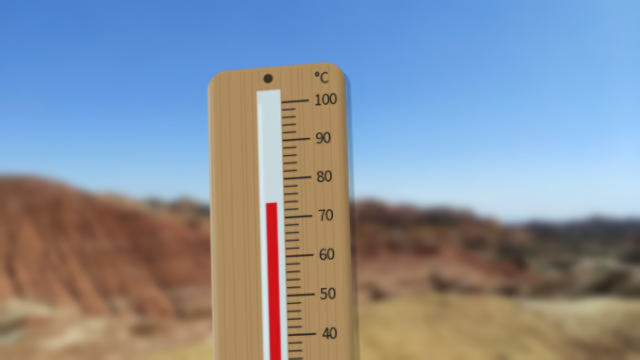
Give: 74,°C
